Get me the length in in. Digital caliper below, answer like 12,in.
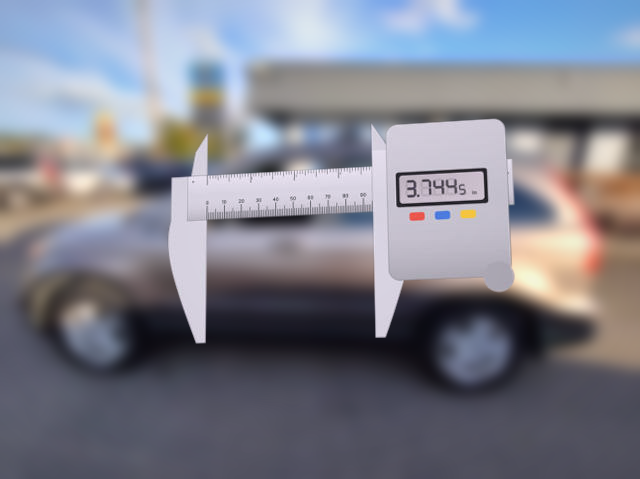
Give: 3.7445,in
